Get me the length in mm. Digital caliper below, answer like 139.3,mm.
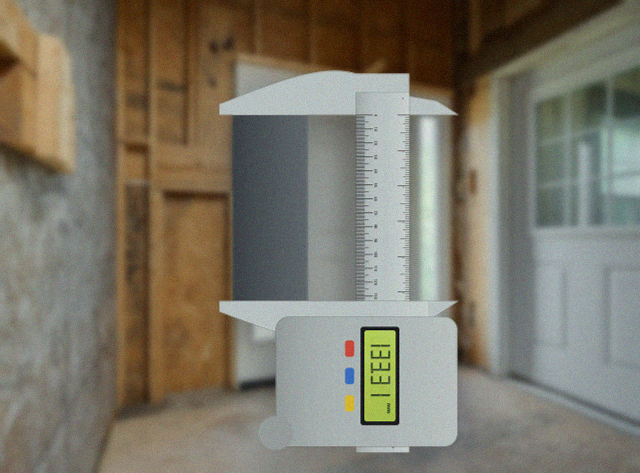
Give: 133.31,mm
